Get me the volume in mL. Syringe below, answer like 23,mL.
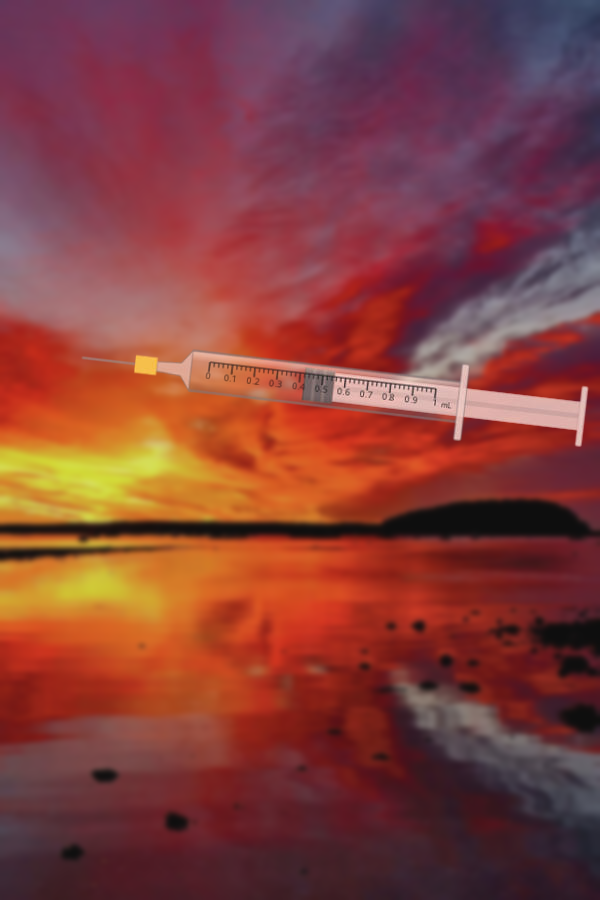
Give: 0.42,mL
